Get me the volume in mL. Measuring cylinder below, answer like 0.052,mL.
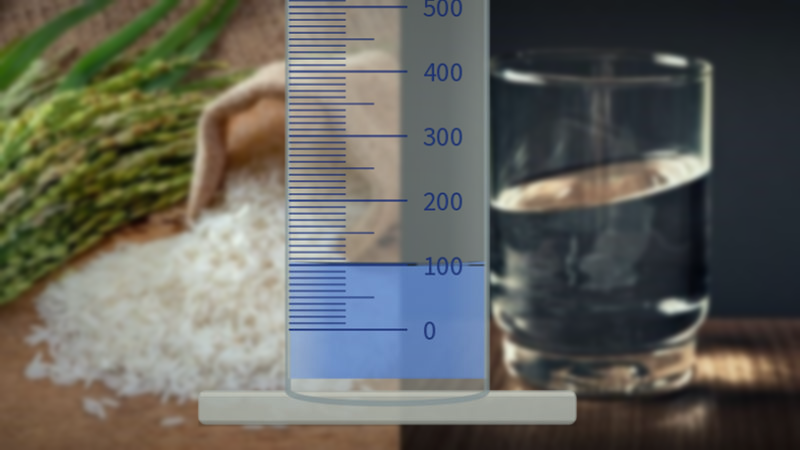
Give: 100,mL
